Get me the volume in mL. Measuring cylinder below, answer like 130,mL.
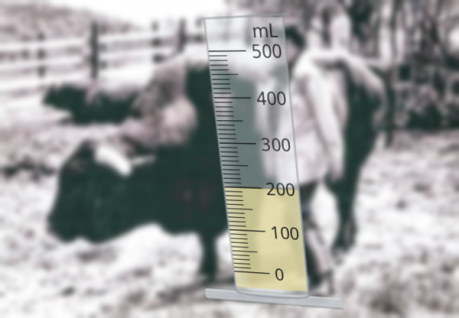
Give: 200,mL
